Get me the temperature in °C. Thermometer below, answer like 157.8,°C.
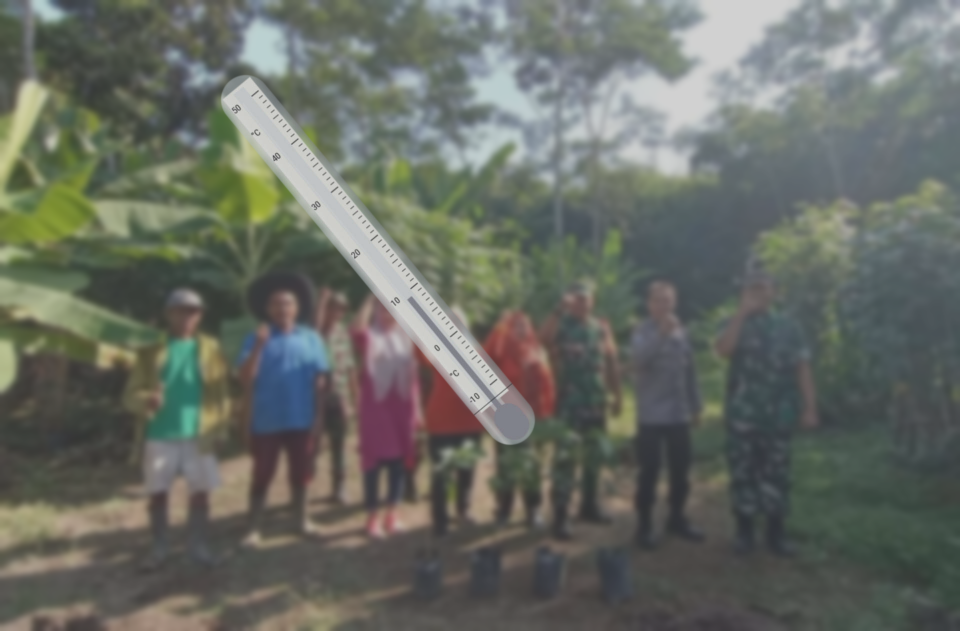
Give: 9,°C
